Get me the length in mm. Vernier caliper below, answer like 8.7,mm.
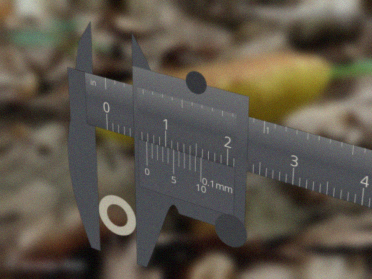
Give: 6.8,mm
